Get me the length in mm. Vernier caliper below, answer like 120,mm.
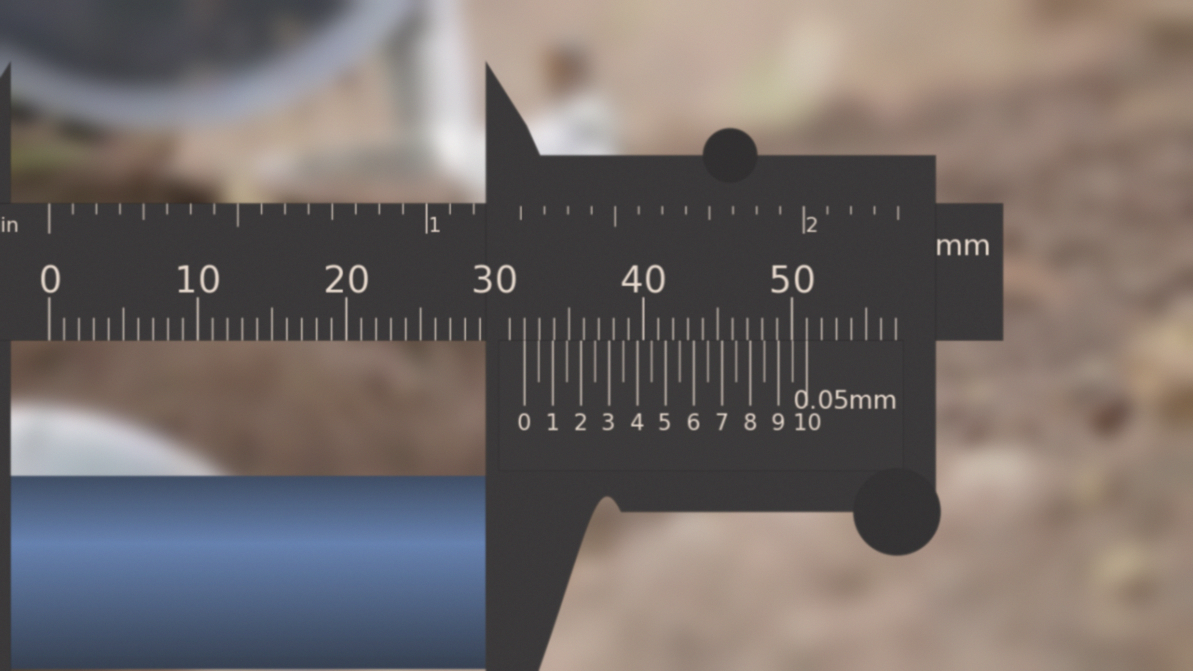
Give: 32.0,mm
